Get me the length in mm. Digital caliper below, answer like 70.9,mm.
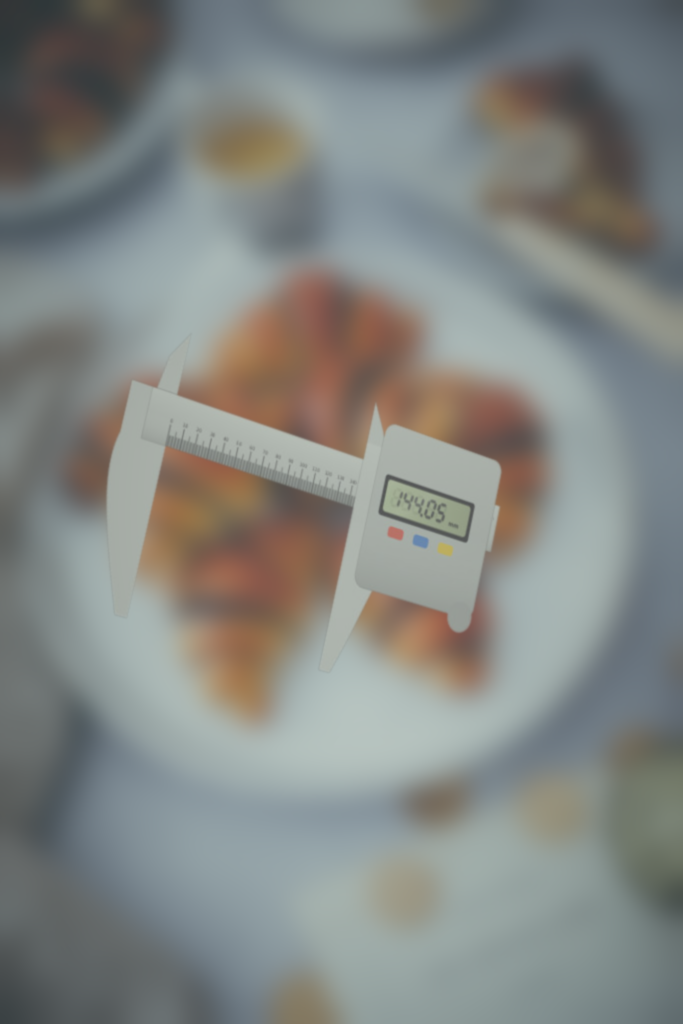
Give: 144.05,mm
